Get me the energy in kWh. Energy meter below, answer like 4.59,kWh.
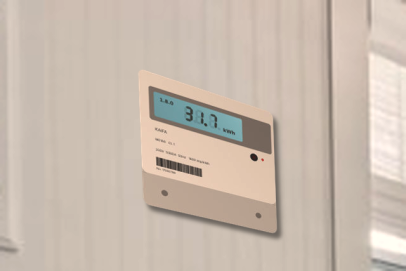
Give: 31.7,kWh
